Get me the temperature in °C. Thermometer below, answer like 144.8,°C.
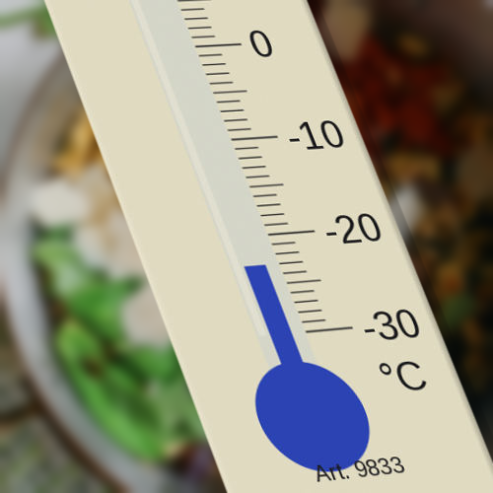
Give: -23,°C
